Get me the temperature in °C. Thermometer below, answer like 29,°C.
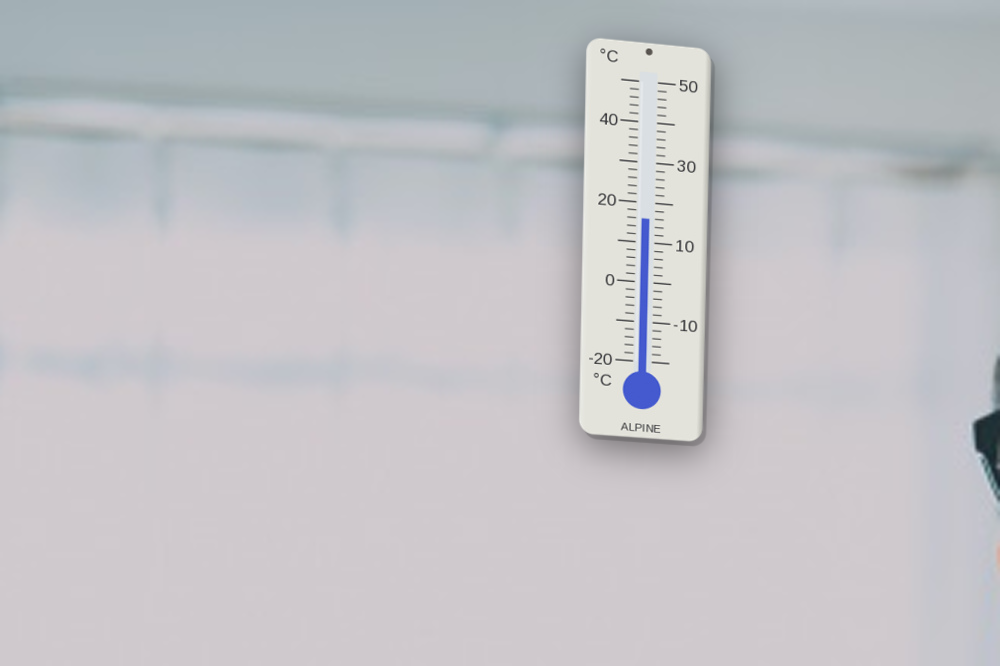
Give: 16,°C
